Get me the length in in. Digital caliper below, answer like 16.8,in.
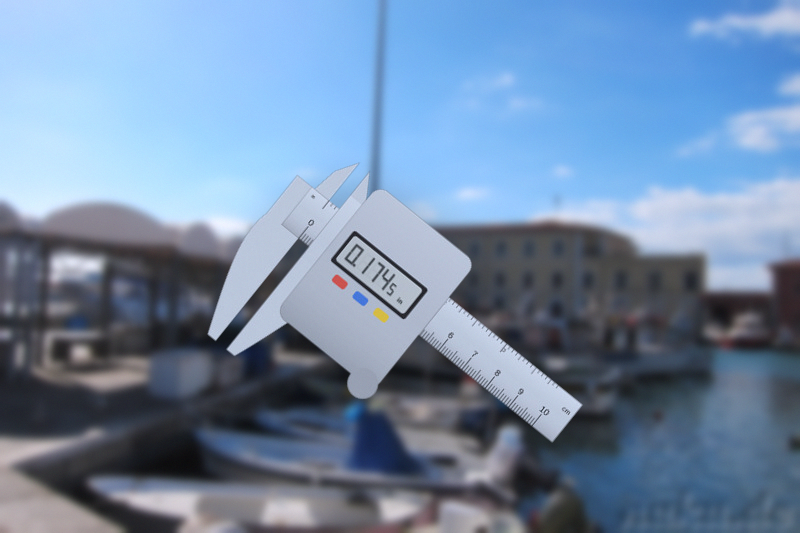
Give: 0.1745,in
